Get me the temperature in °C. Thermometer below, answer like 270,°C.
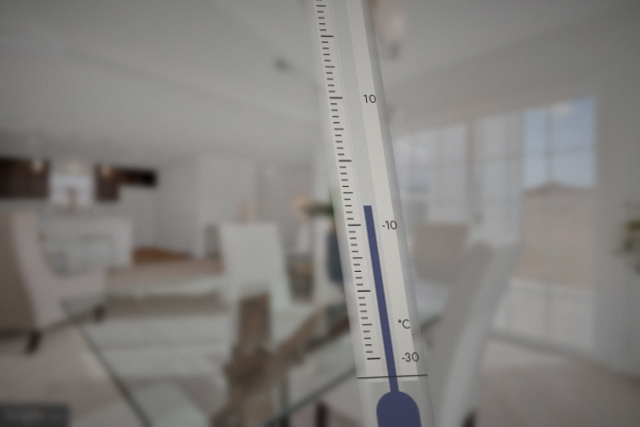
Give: -7,°C
